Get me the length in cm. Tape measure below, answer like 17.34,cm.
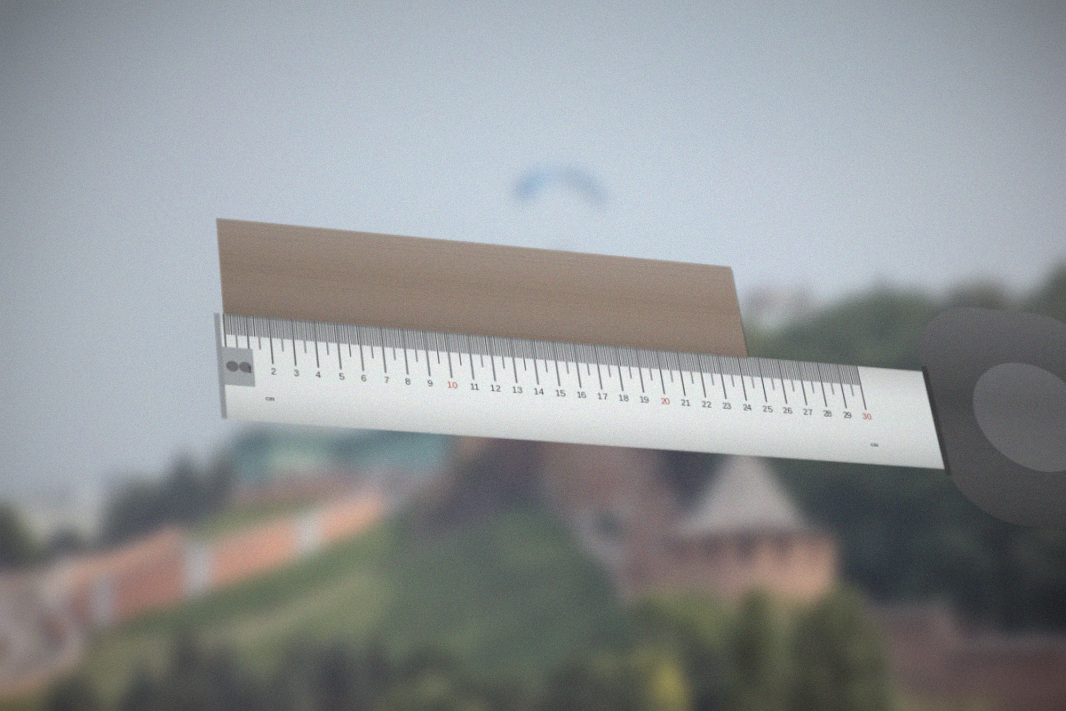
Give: 24.5,cm
